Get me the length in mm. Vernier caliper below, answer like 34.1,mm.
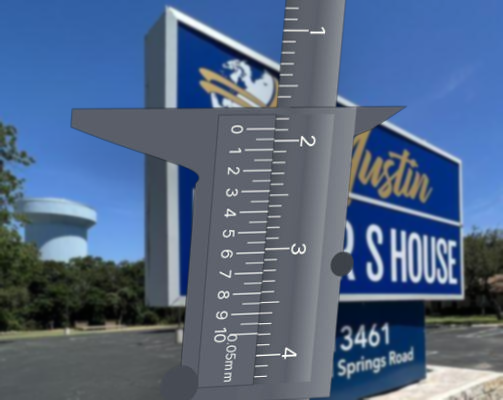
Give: 18.9,mm
